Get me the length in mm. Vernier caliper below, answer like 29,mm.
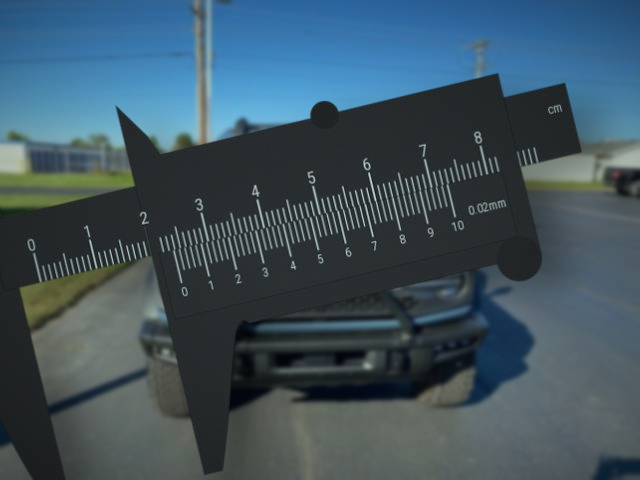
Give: 23.8,mm
